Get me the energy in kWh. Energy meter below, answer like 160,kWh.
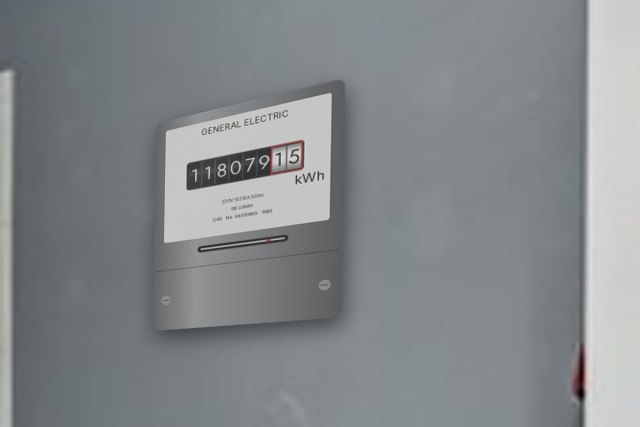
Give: 118079.15,kWh
